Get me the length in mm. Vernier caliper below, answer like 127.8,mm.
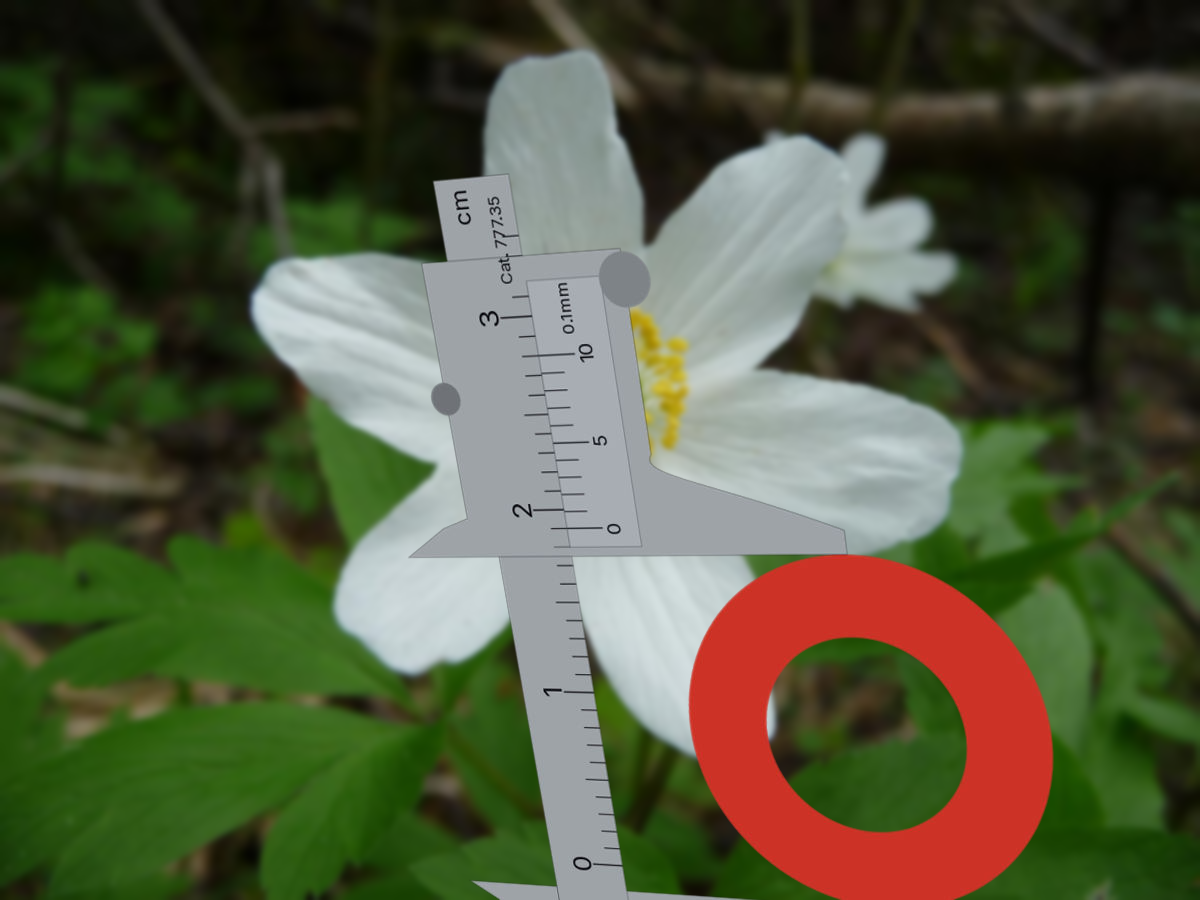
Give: 19.0,mm
